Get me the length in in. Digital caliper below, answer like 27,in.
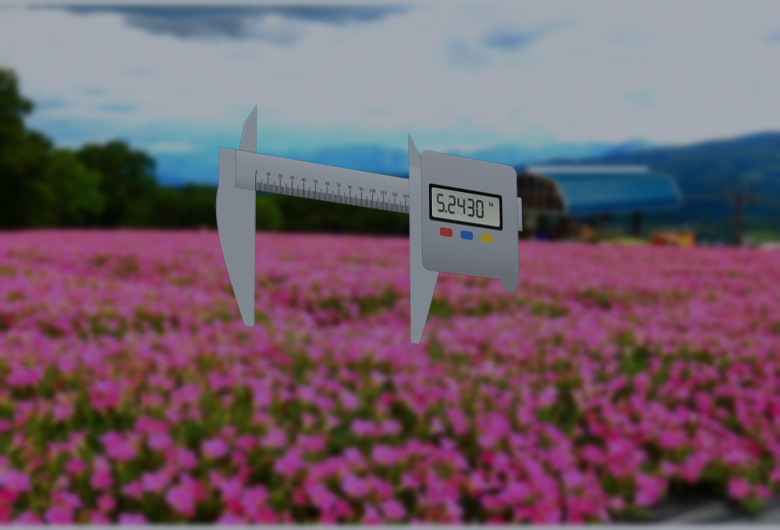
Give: 5.2430,in
